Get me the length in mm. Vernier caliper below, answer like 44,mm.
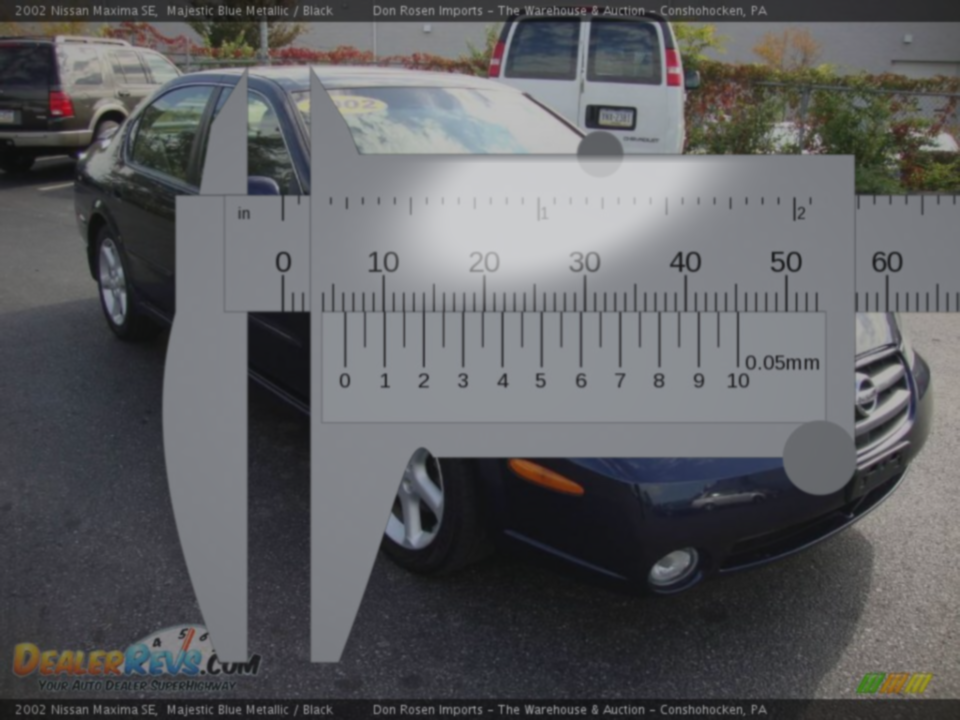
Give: 6.2,mm
